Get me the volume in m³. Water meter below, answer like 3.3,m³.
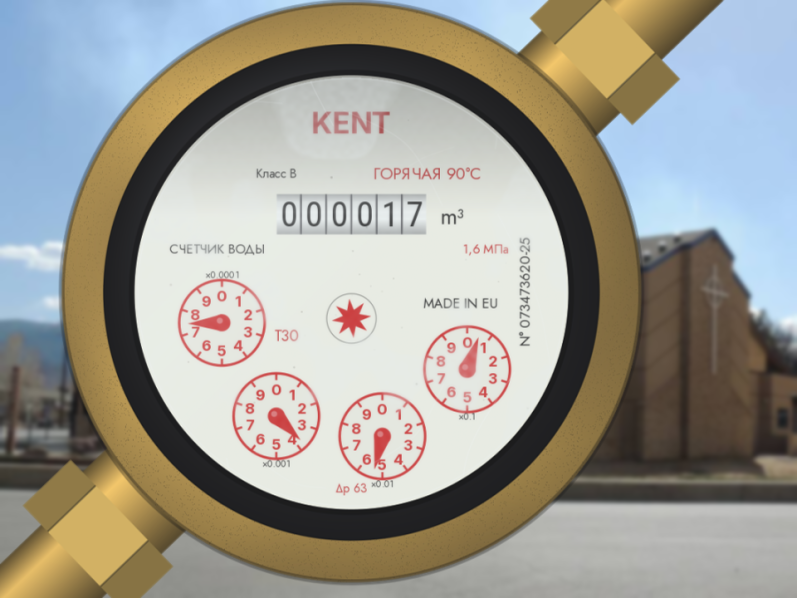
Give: 17.0537,m³
